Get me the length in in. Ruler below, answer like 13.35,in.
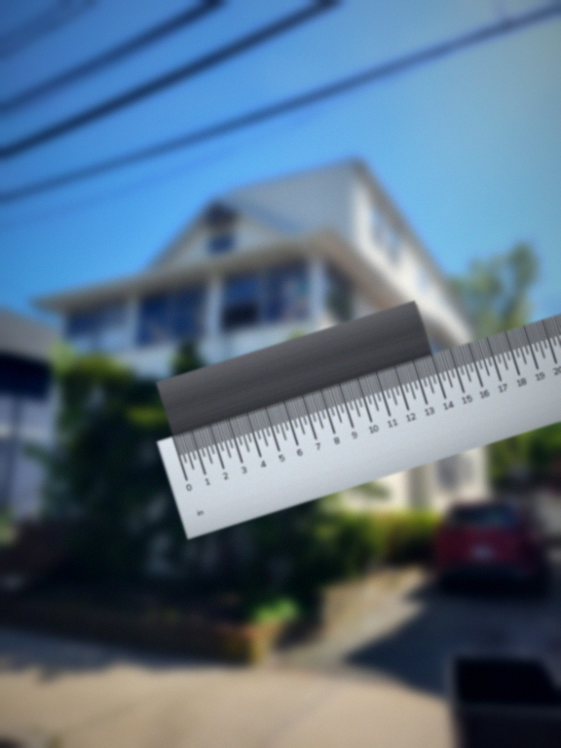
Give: 14,in
